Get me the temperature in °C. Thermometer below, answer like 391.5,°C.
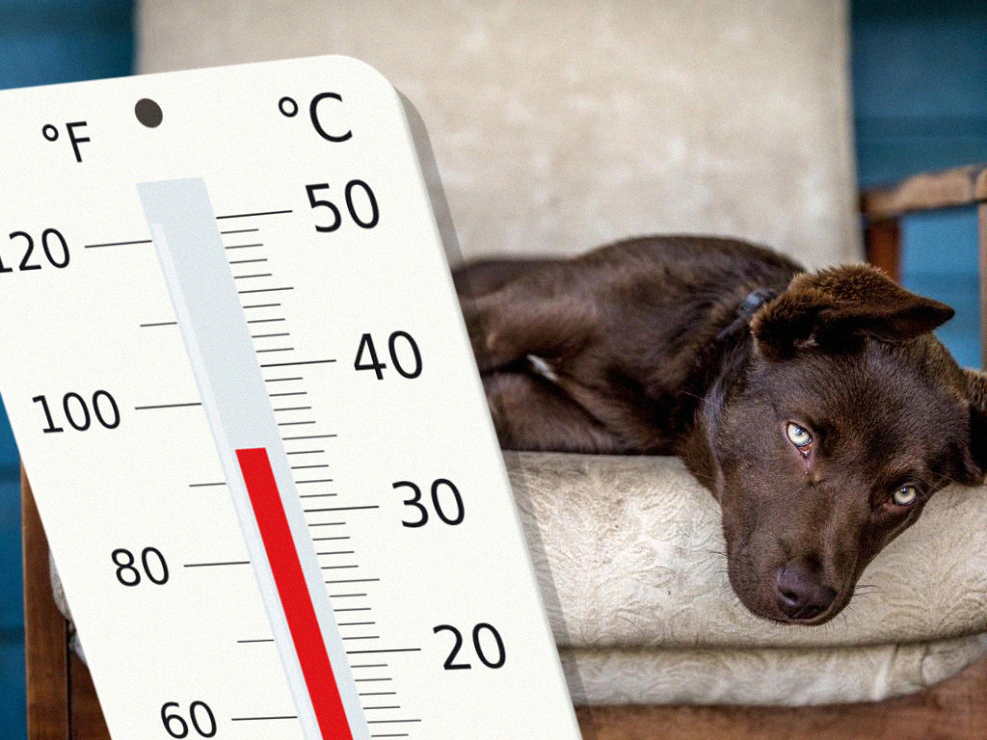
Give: 34.5,°C
